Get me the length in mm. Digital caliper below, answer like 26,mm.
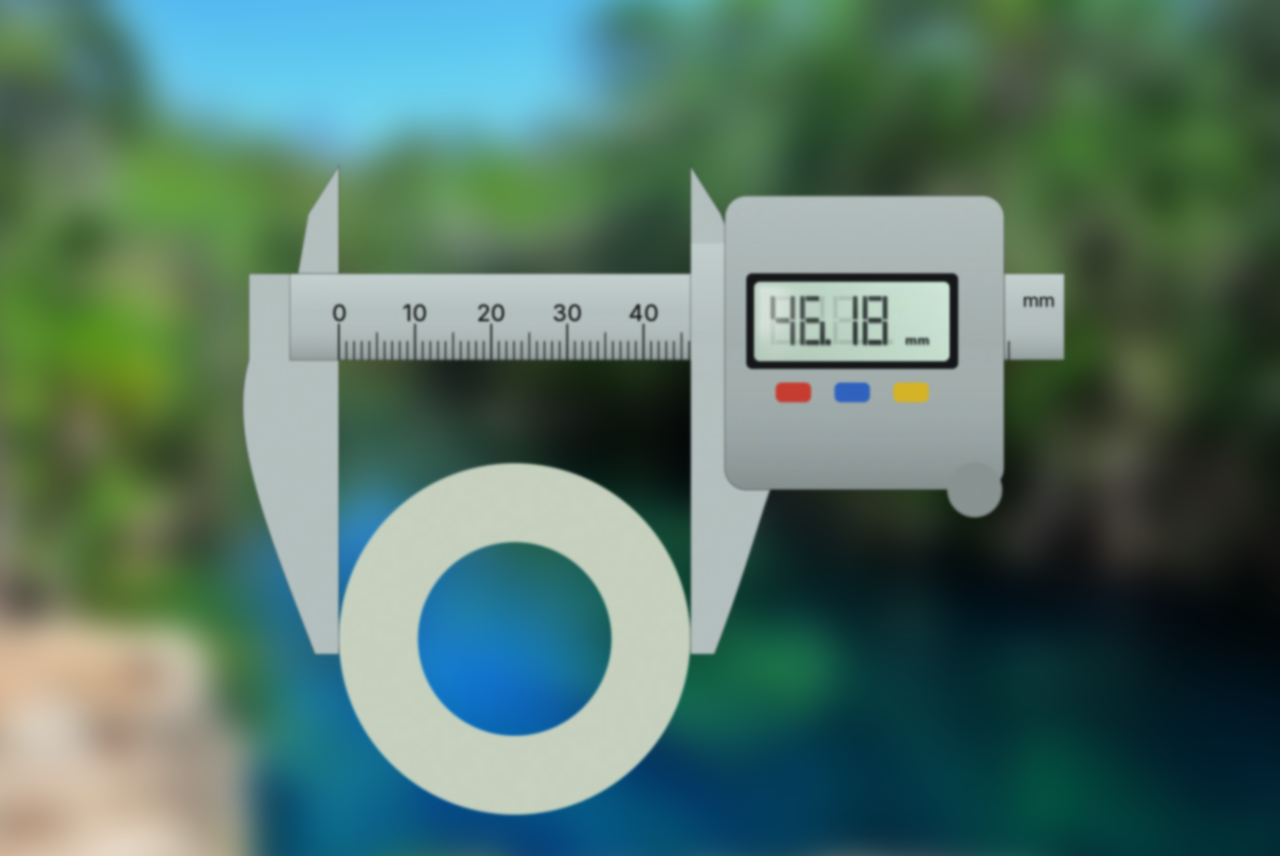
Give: 46.18,mm
